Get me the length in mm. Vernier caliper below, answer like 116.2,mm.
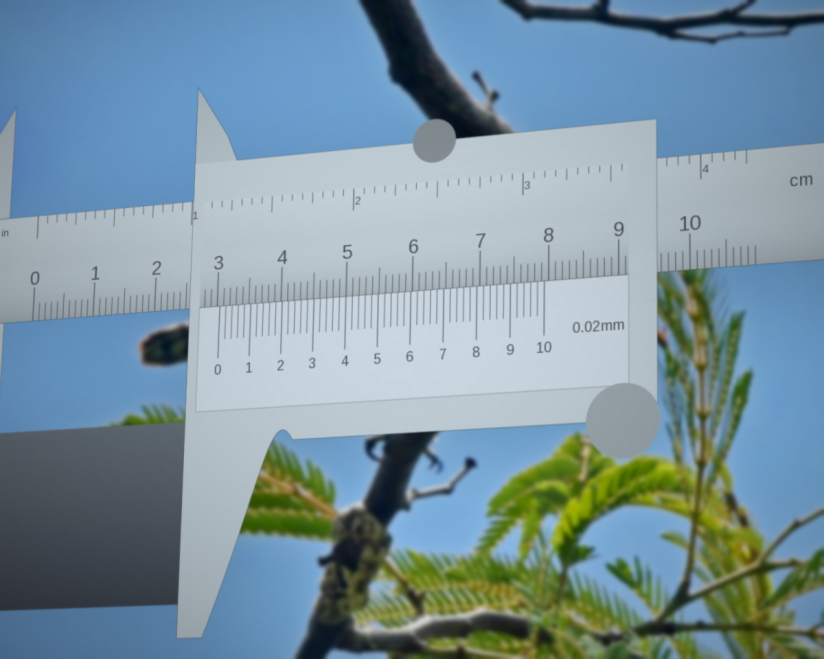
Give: 30.4,mm
